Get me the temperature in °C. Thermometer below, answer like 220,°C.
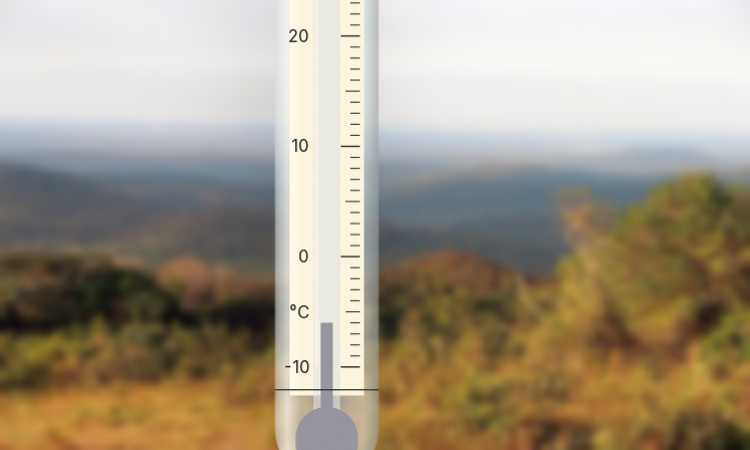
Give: -6,°C
